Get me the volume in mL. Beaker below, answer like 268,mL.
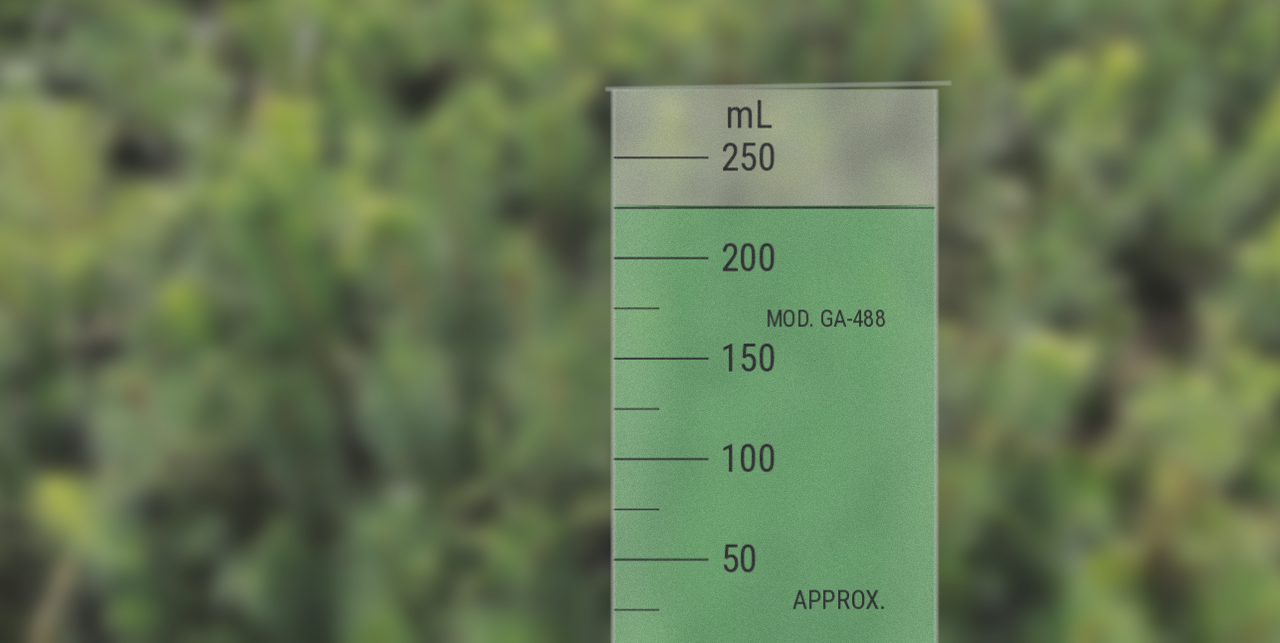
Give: 225,mL
